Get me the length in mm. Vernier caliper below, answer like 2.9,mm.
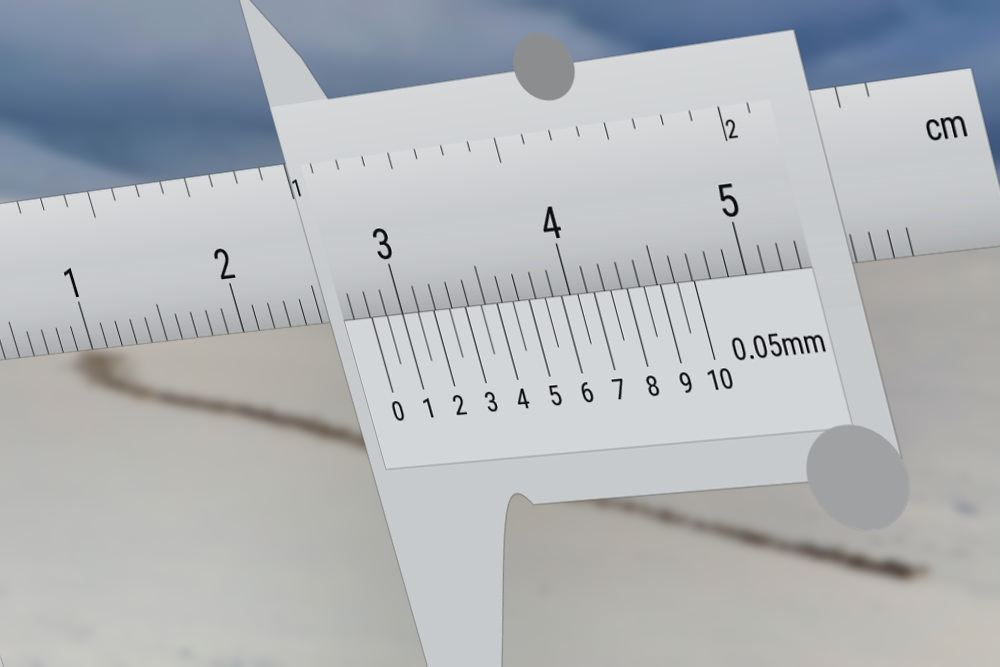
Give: 28.1,mm
